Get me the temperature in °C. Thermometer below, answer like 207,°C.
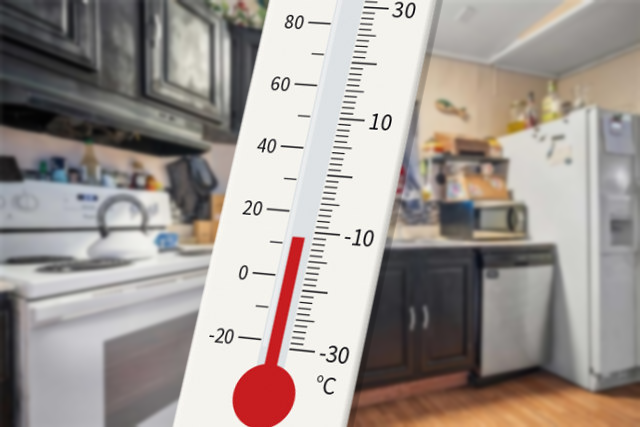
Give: -11,°C
